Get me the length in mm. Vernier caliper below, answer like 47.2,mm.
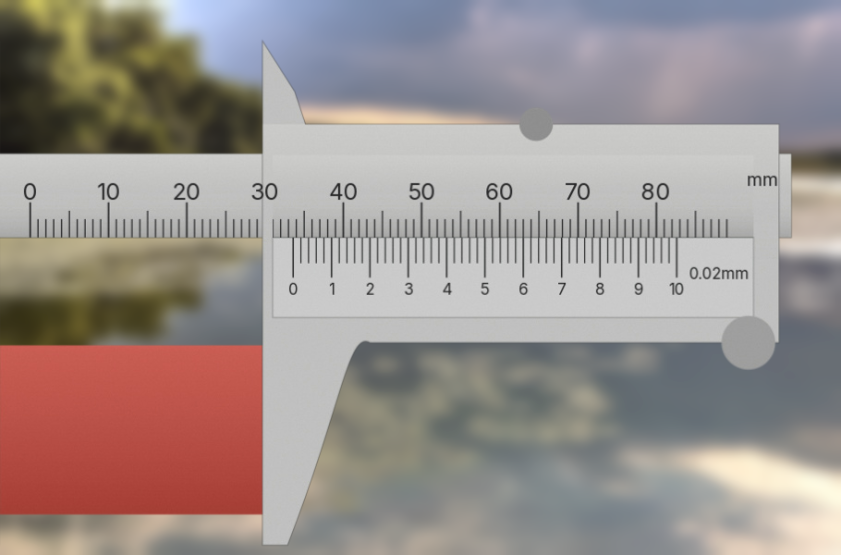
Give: 33.6,mm
